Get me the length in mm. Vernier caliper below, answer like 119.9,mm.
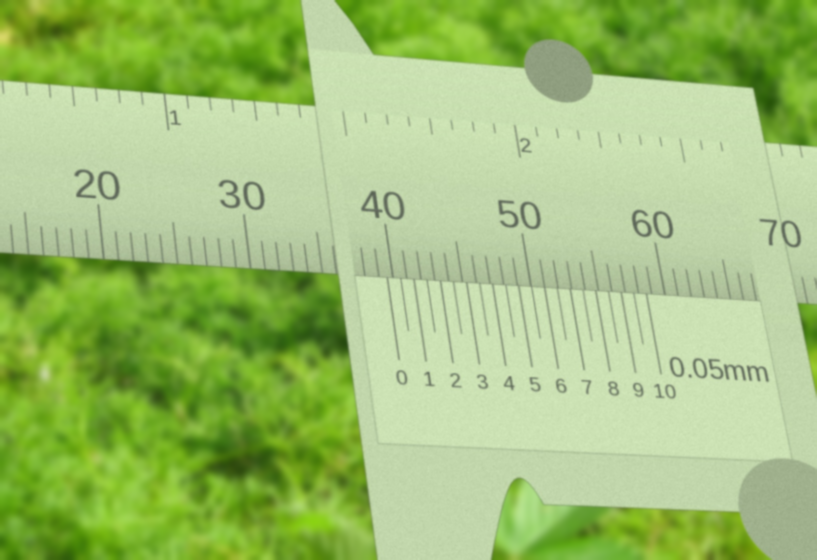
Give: 39.6,mm
